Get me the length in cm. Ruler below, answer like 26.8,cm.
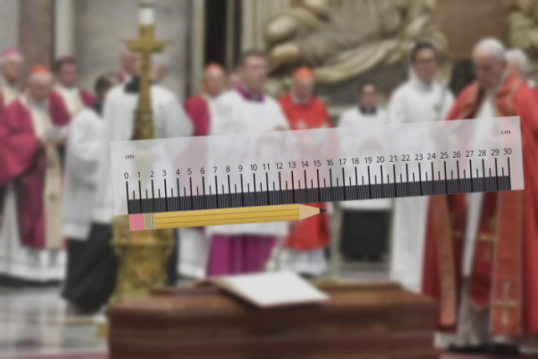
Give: 15.5,cm
